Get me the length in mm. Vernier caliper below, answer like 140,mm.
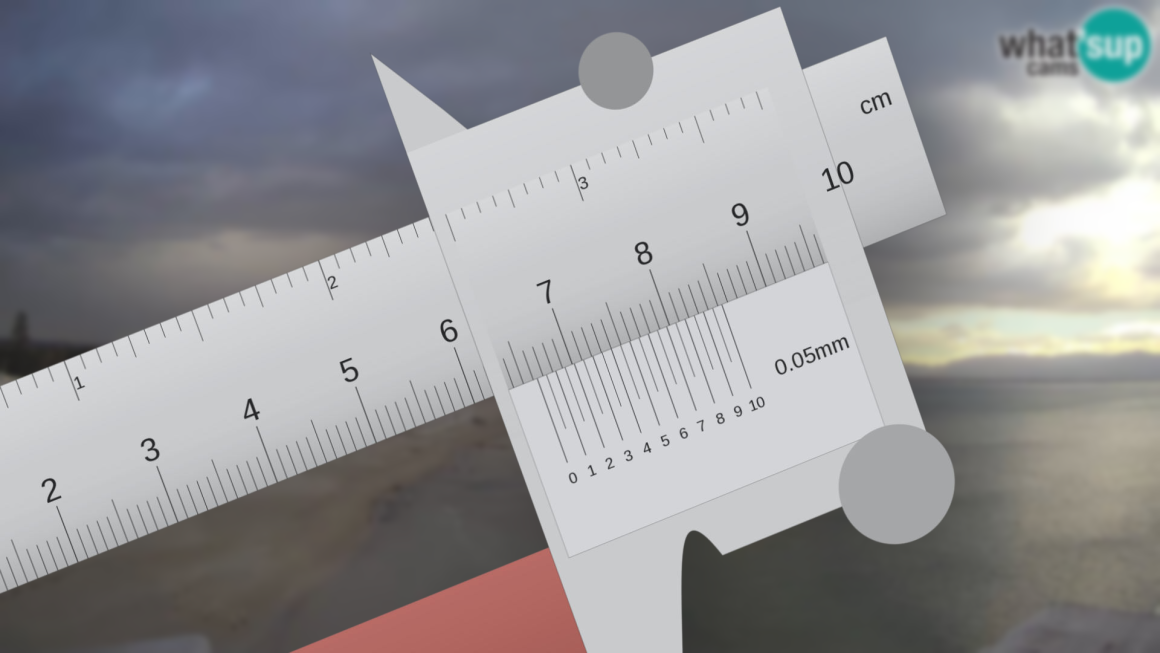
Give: 66.4,mm
